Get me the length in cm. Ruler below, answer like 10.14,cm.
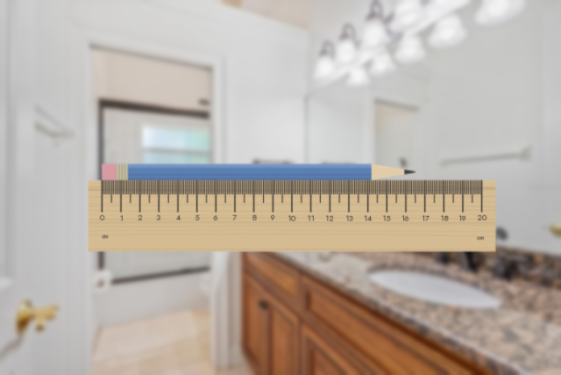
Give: 16.5,cm
